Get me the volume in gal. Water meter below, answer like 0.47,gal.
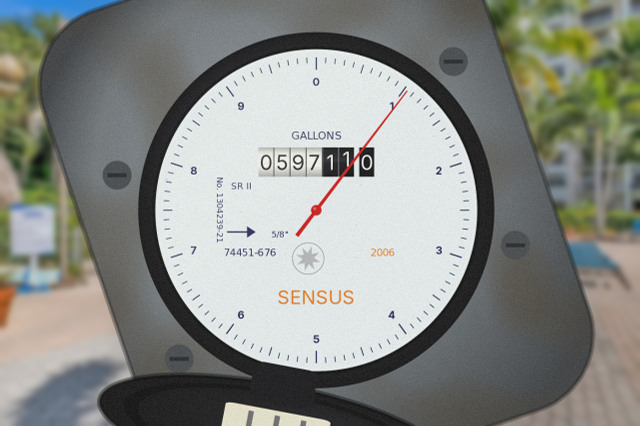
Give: 597111.0,gal
